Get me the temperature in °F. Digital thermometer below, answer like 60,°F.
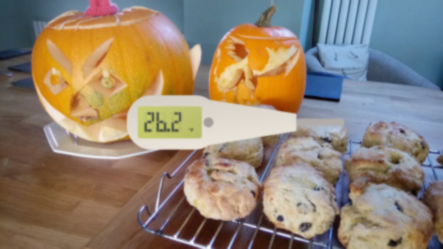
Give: 26.2,°F
